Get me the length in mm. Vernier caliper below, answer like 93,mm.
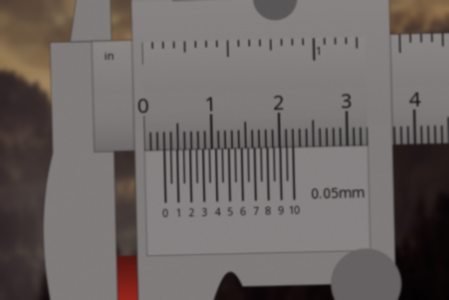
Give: 3.0,mm
